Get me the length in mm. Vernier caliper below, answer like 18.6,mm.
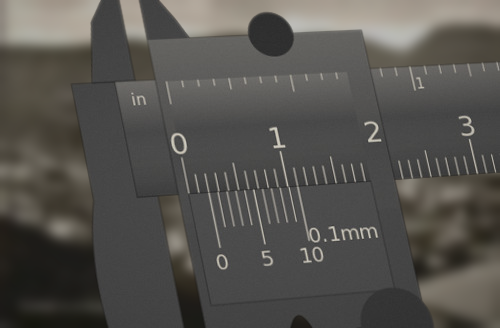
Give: 2.0,mm
